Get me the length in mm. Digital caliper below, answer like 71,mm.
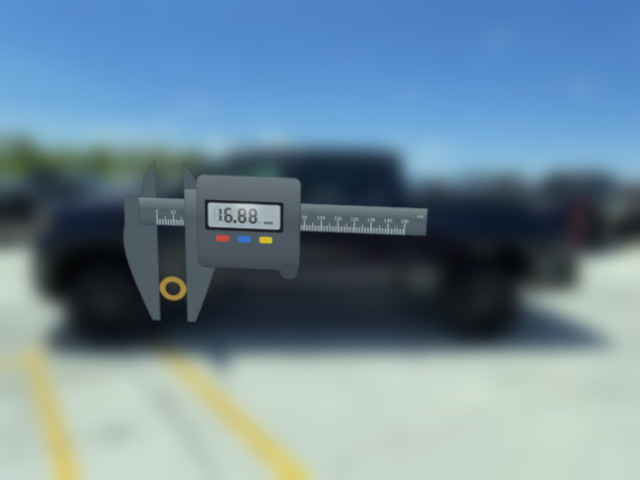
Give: 16.88,mm
